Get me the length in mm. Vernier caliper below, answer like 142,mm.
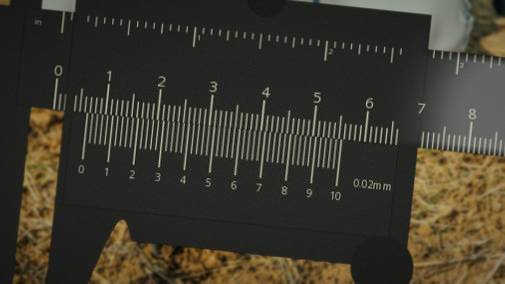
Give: 6.5,mm
